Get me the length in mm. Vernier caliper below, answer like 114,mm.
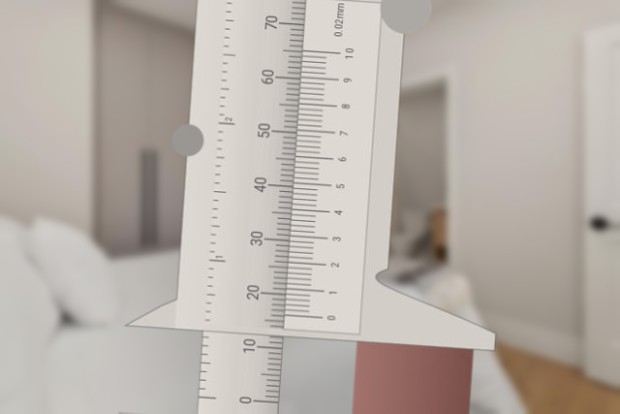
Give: 16.2,mm
